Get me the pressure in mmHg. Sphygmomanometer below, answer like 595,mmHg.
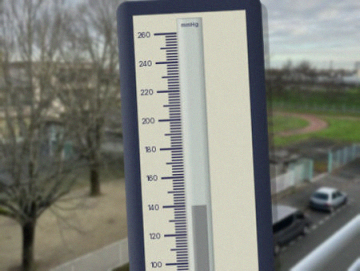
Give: 140,mmHg
